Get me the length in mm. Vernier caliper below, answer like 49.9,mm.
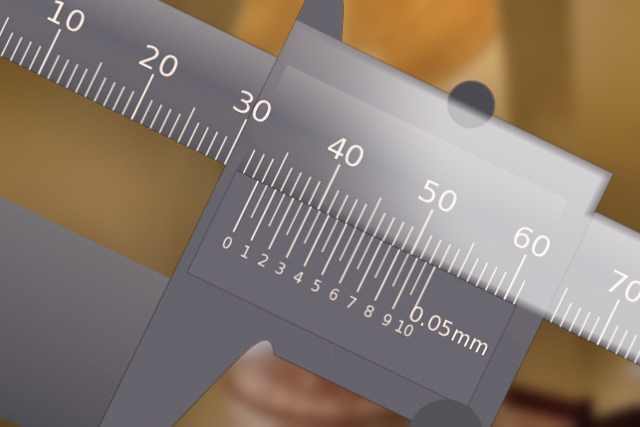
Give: 33.6,mm
